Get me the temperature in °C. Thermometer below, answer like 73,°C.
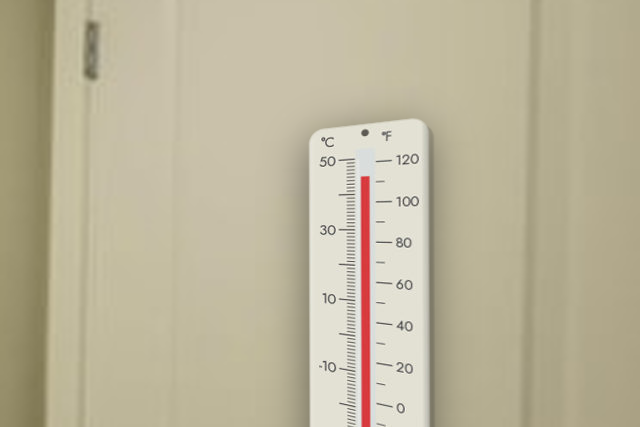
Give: 45,°C
